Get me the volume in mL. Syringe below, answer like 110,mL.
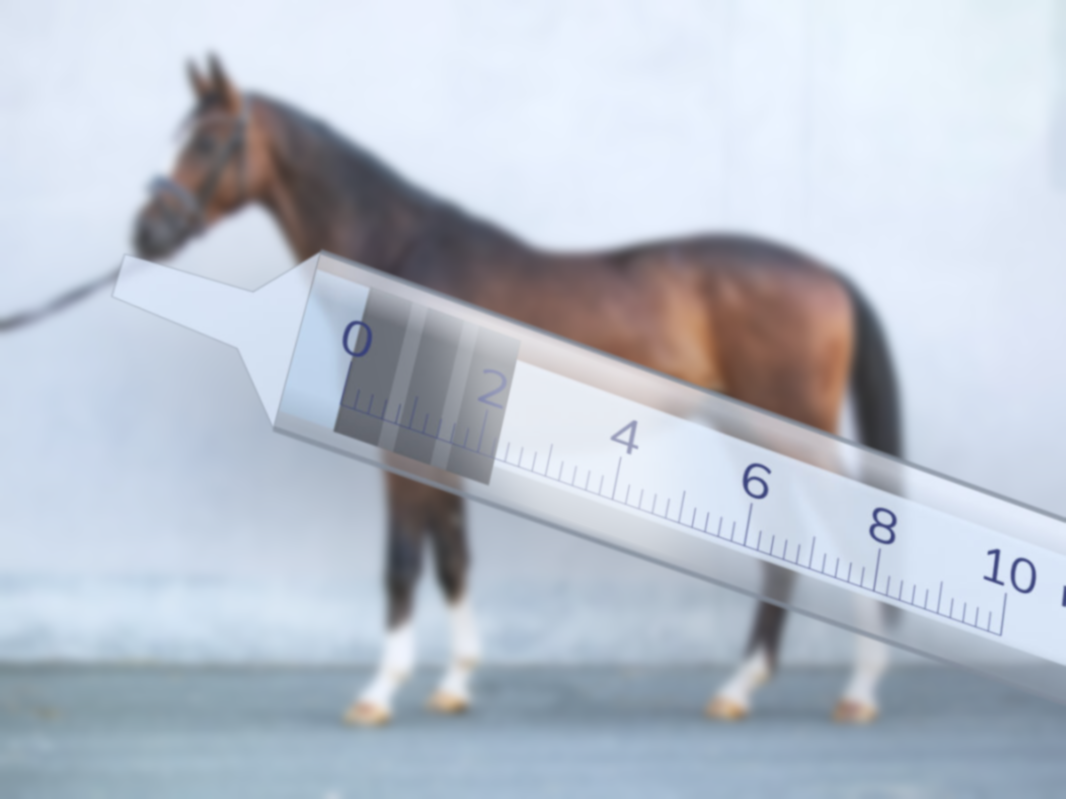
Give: 0,mL
